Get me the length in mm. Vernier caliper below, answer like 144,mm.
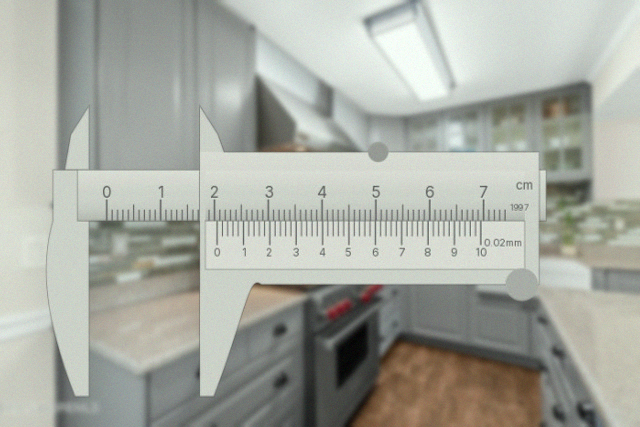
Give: 20.5,mm
